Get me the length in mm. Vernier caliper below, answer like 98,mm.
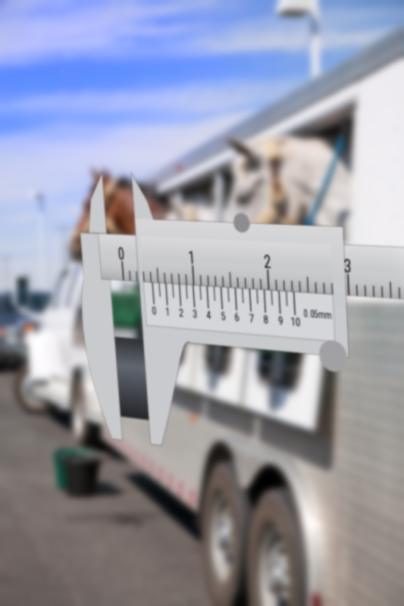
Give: 4.2,mm
